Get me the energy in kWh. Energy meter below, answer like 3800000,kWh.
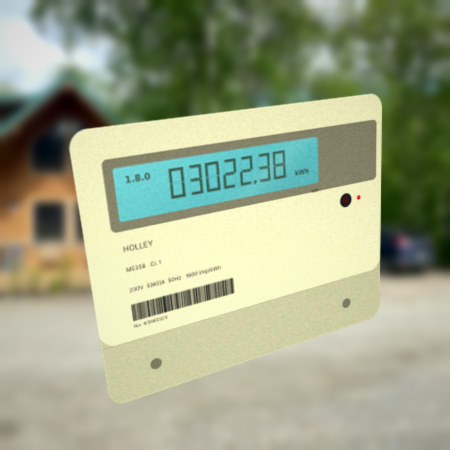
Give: 3022.38,kWh
